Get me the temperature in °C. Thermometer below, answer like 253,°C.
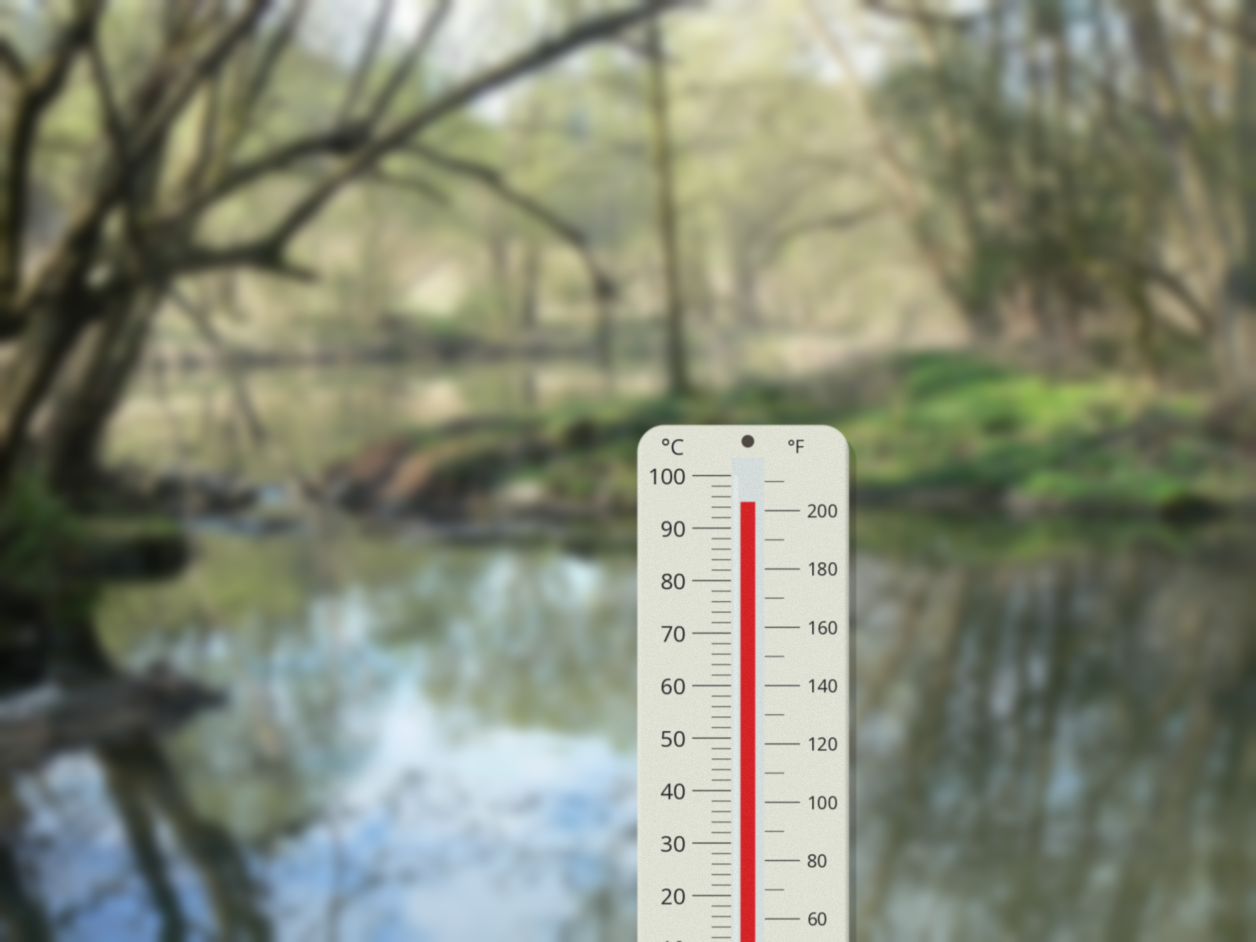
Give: 95,°C
